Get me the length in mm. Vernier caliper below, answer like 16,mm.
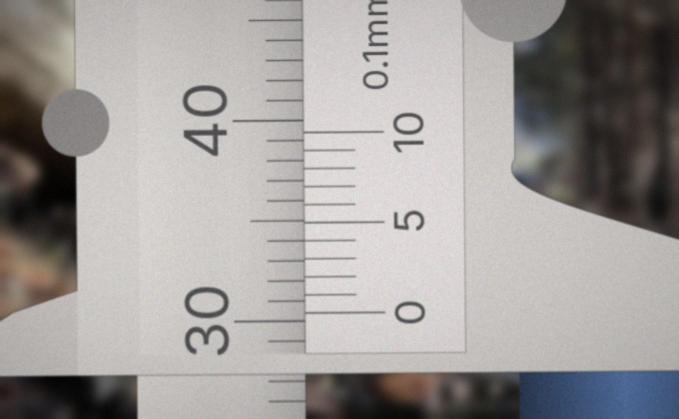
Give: 30.4,mm
